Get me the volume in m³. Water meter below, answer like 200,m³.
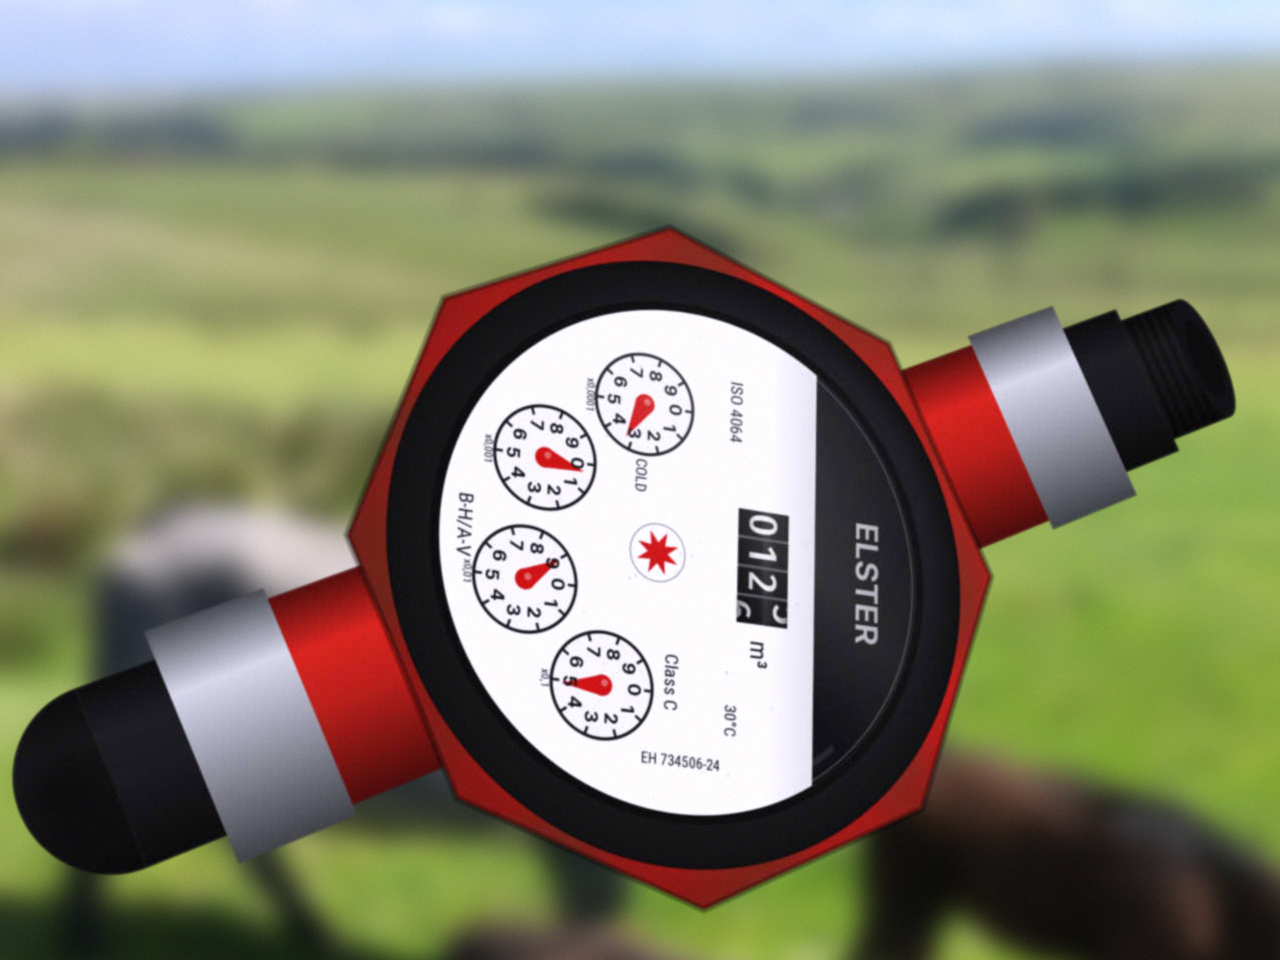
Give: 125.4903,m³
